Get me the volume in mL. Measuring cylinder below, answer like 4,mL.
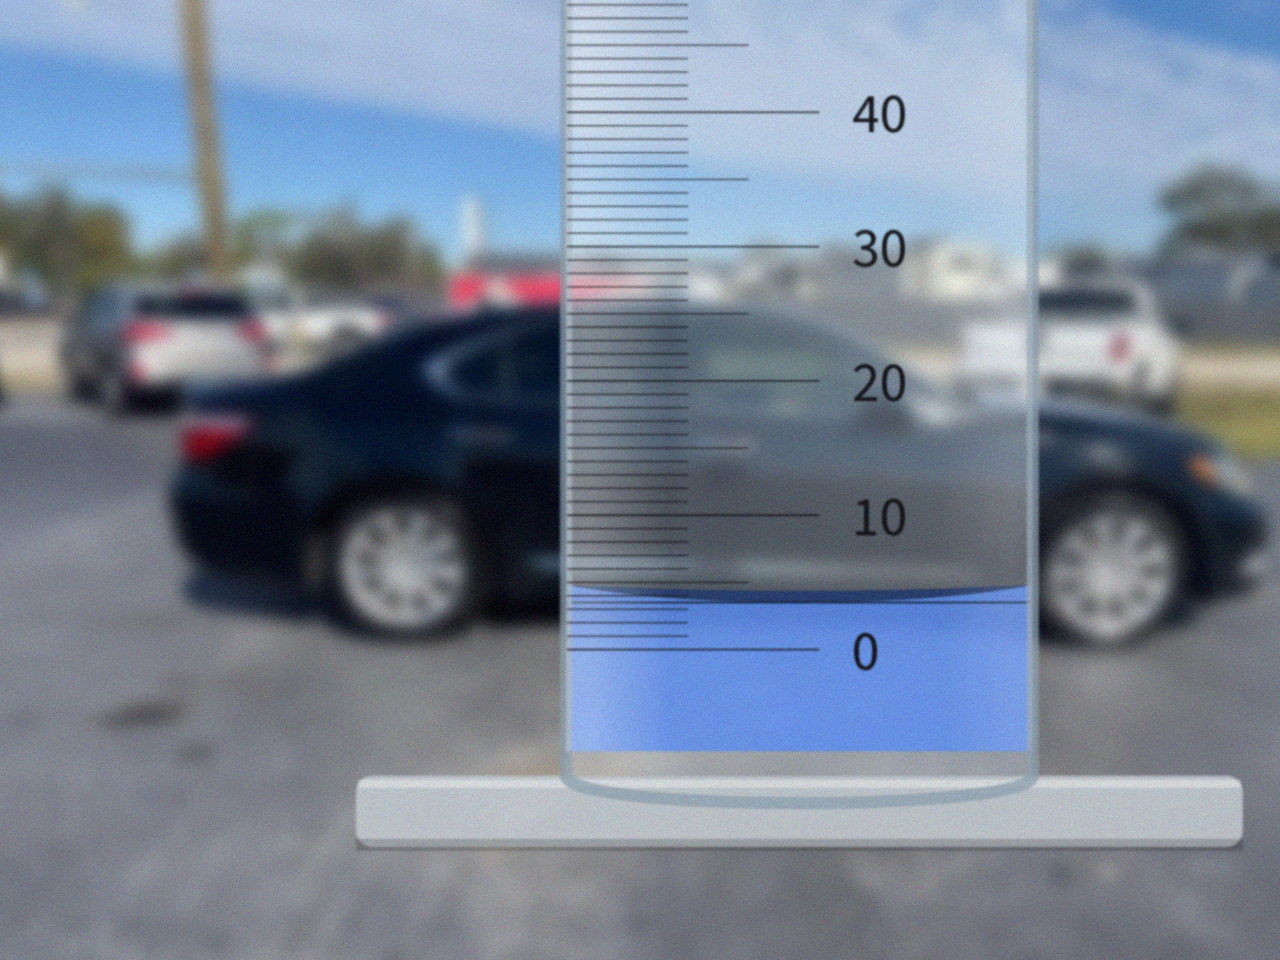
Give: 3.5,mL
